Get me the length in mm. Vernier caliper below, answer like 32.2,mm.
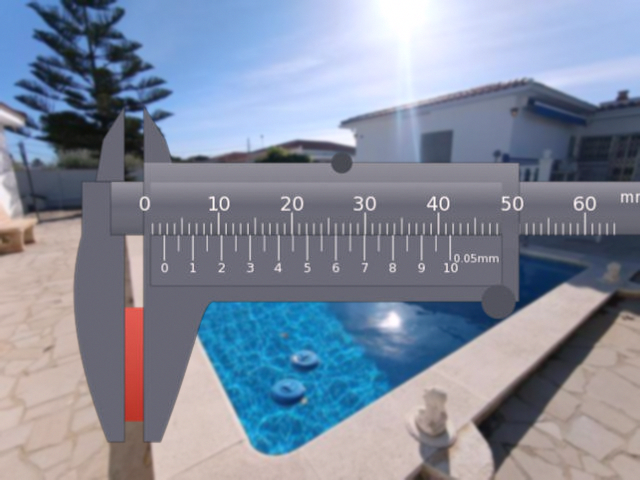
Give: 2.6,mm
